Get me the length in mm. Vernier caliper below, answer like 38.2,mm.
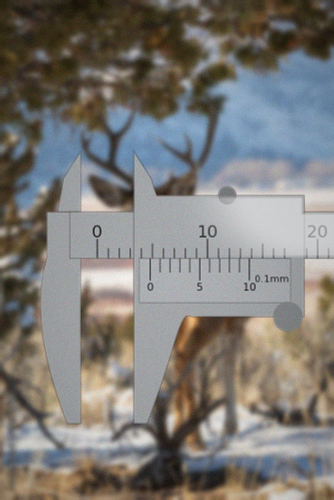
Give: 4.8,mm
